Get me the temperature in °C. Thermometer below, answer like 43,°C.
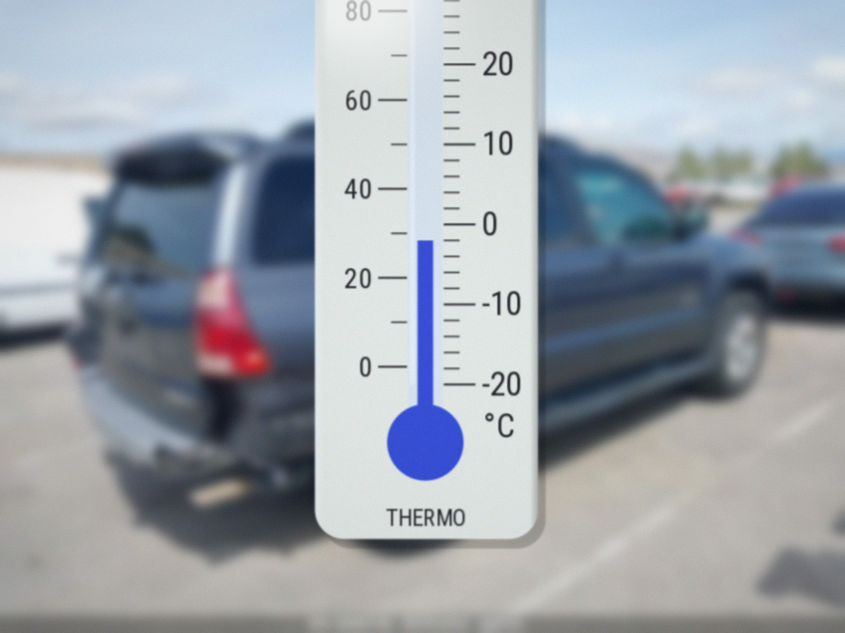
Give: -2,°C
